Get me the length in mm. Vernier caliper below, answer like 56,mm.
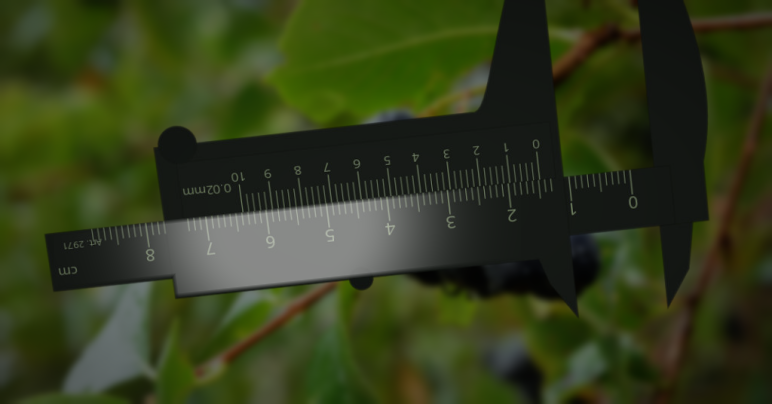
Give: 14.8,mm
